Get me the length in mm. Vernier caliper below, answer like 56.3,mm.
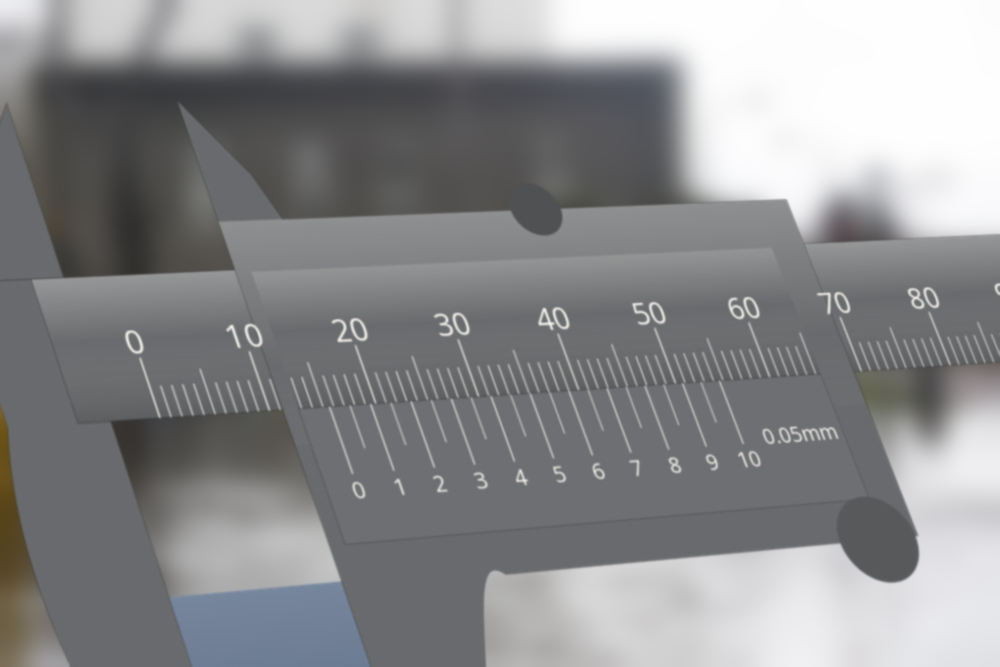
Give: 15.6,mm
